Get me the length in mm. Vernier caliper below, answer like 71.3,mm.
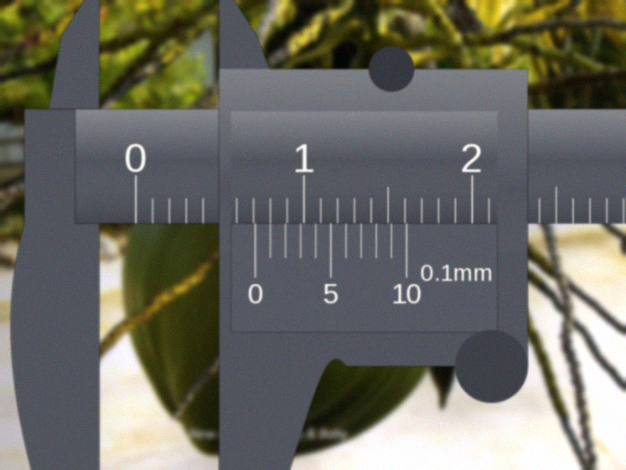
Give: 7.1,mm
